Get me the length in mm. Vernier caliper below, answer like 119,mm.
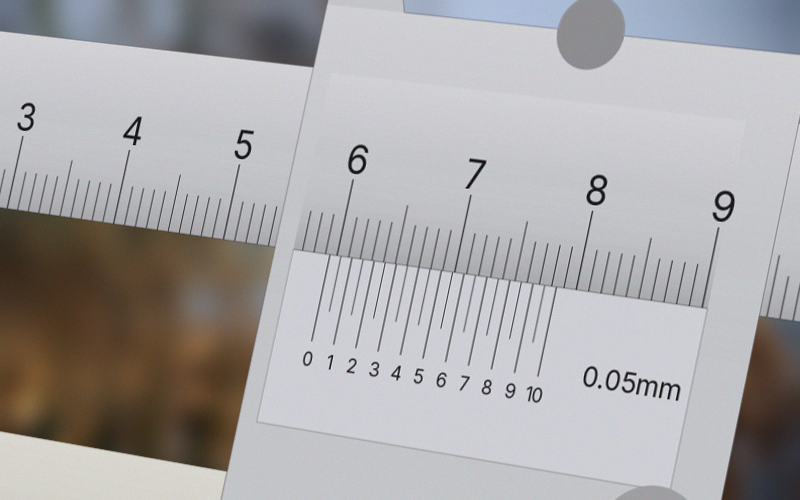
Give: 59.4,mm
